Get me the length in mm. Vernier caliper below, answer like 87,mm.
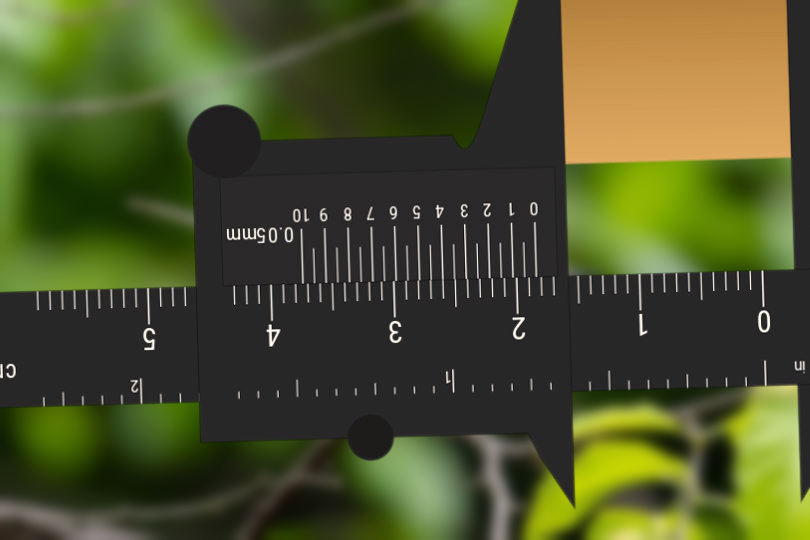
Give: 18.4,mm
